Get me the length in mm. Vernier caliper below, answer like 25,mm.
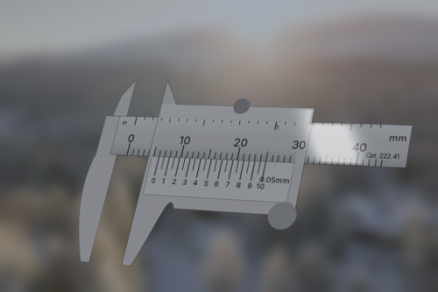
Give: 6.0,mm
